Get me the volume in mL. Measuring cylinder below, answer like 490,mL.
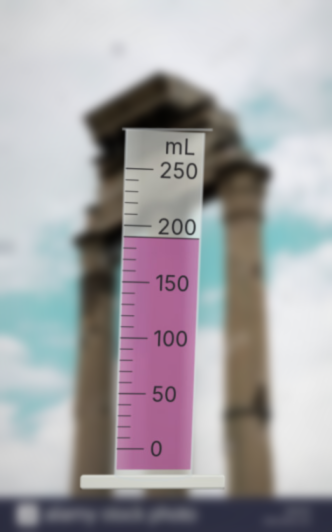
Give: 190,mL
